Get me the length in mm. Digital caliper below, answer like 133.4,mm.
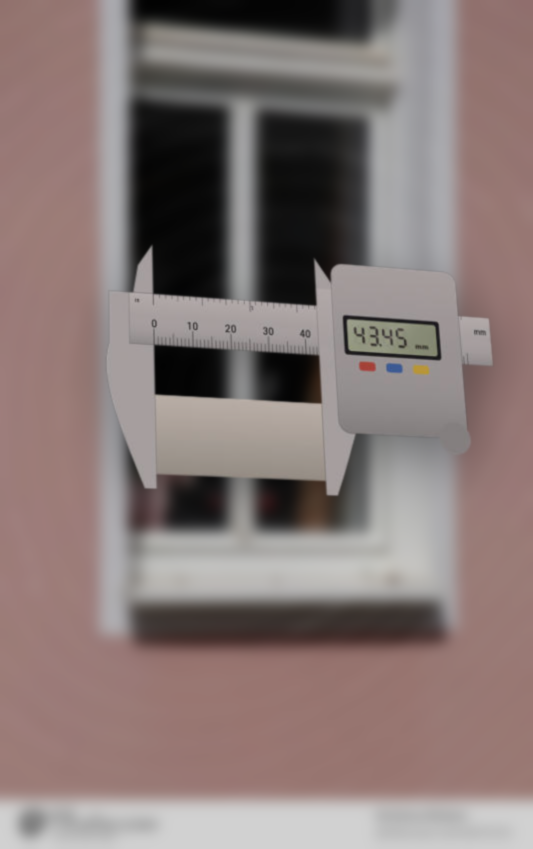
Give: 43.45,mm
